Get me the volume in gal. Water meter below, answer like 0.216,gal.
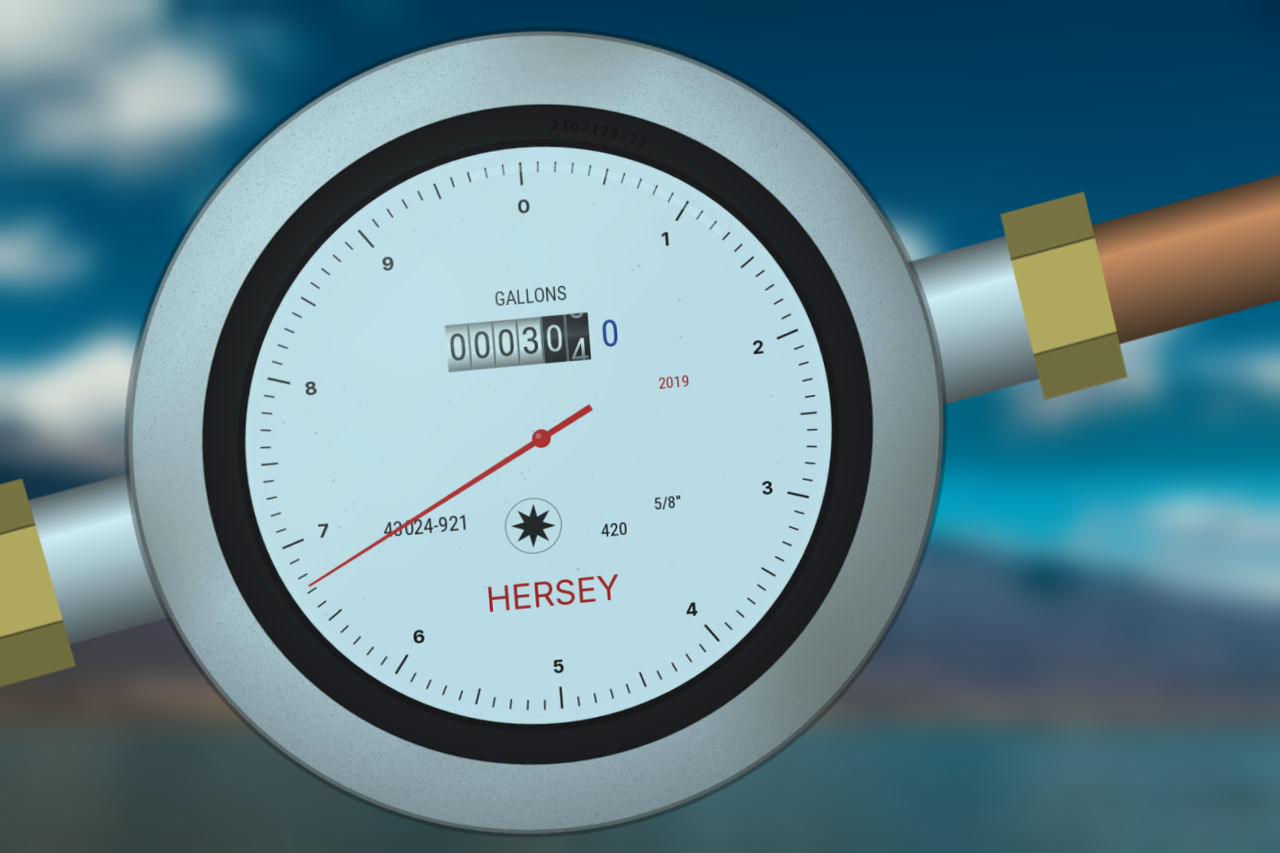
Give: 3036.7,gal
